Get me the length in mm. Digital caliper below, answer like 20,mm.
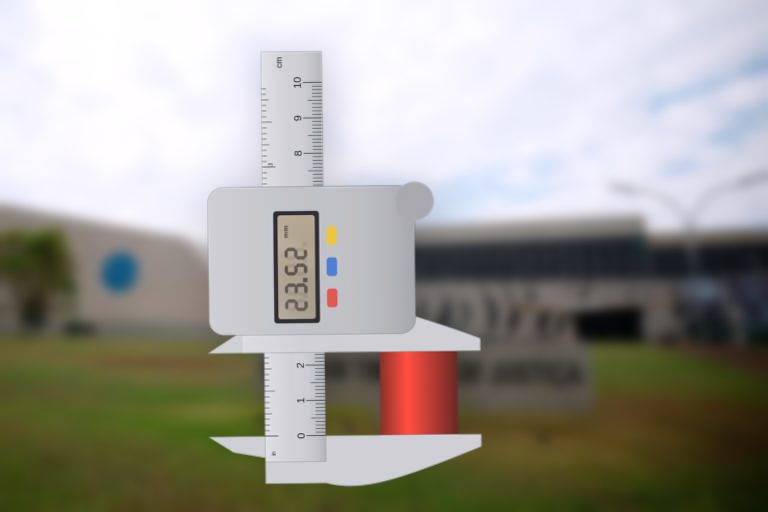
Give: 23.52,mm
